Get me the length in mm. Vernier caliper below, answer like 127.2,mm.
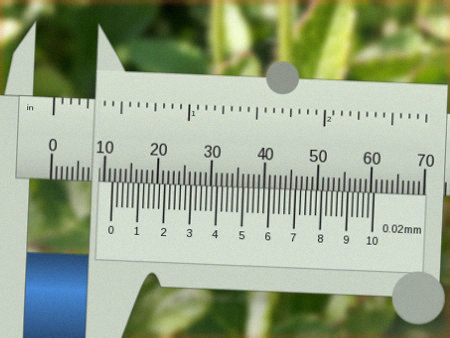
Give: 11.6,mm
